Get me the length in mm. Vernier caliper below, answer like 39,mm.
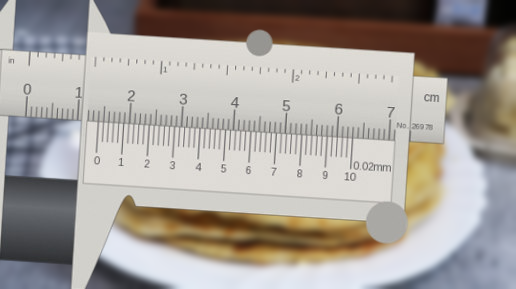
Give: 14.0,mm
